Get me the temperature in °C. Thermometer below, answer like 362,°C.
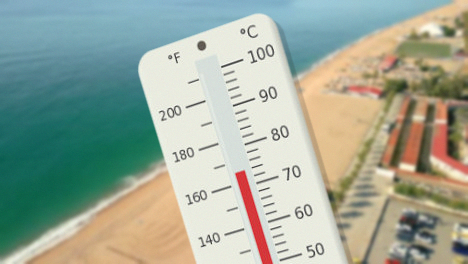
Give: 74,°C
